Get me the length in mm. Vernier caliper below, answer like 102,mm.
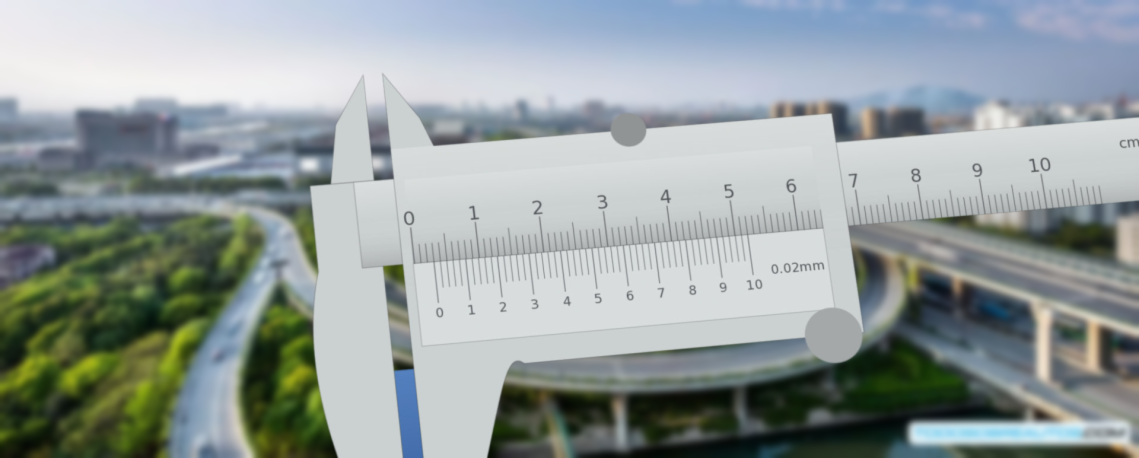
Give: 3.0,mm
